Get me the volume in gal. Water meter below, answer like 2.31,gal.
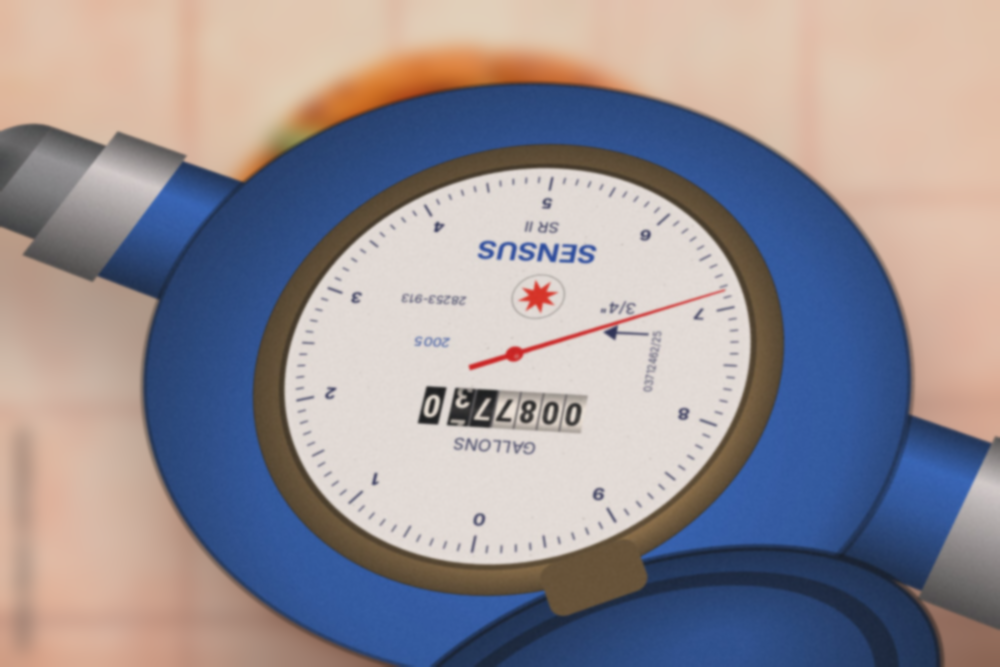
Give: 87726.8,gal
